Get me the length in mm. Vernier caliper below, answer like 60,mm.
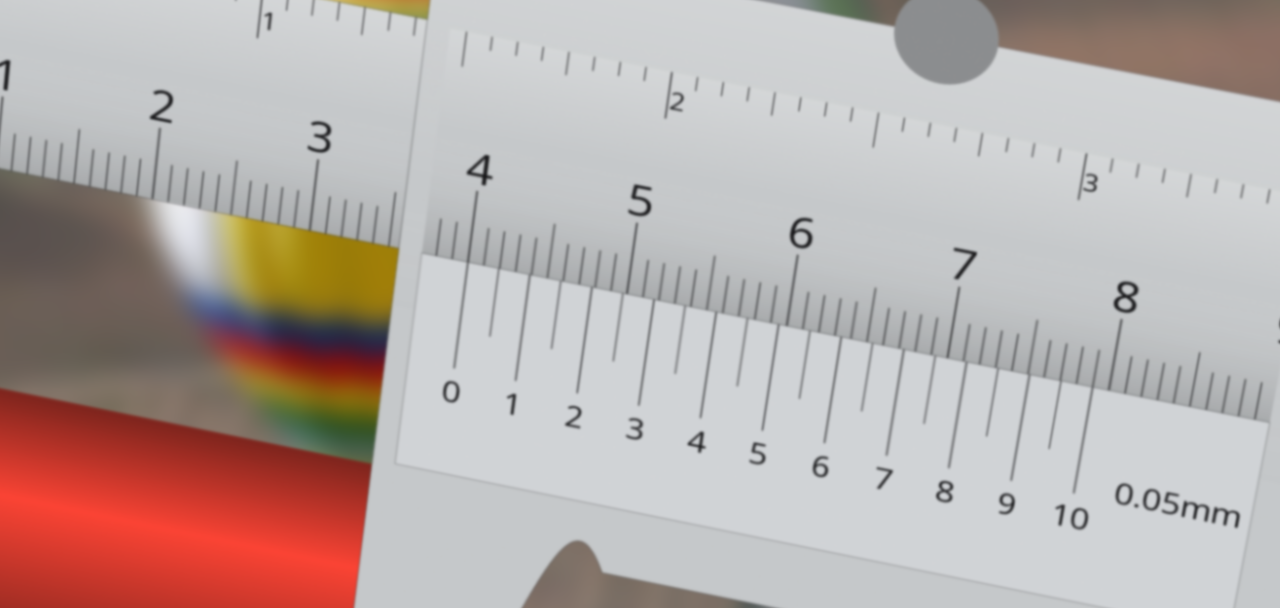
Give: 40.0,mm
